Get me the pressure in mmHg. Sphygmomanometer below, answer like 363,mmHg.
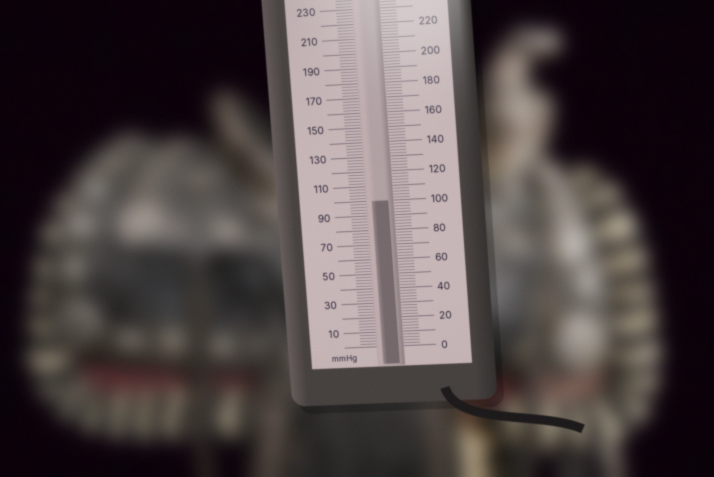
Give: 100,mmHg
